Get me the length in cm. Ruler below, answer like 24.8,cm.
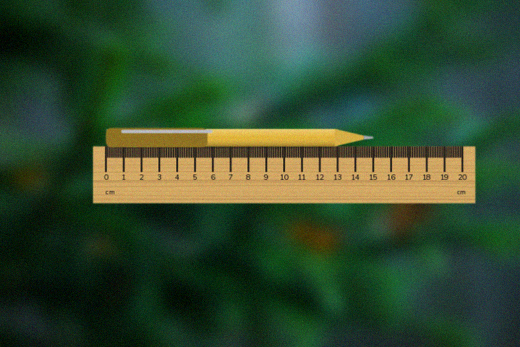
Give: 15,cm
